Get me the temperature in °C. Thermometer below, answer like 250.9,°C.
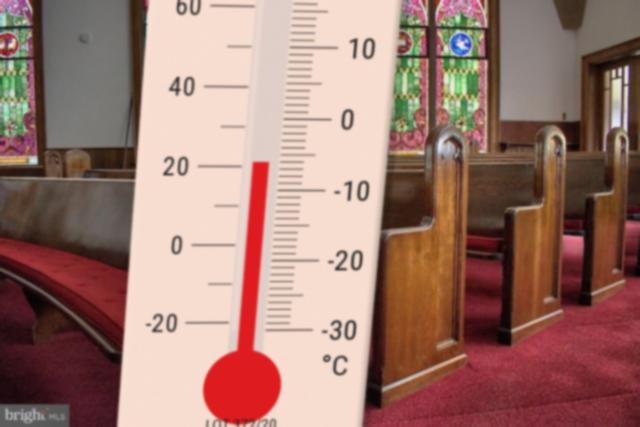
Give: -6,°C
